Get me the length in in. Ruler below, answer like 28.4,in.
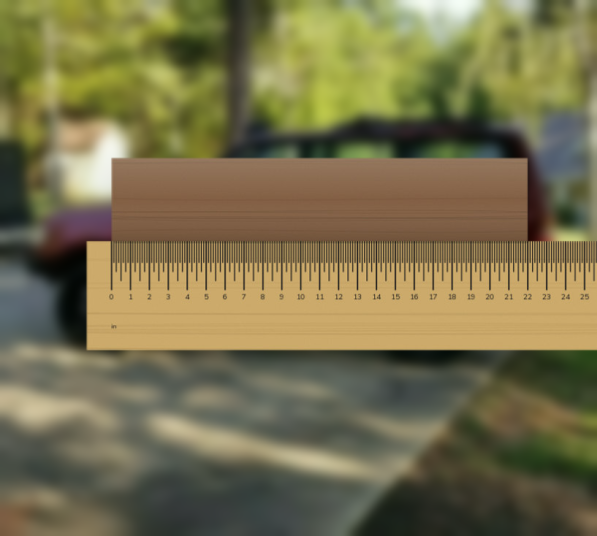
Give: 22,in
